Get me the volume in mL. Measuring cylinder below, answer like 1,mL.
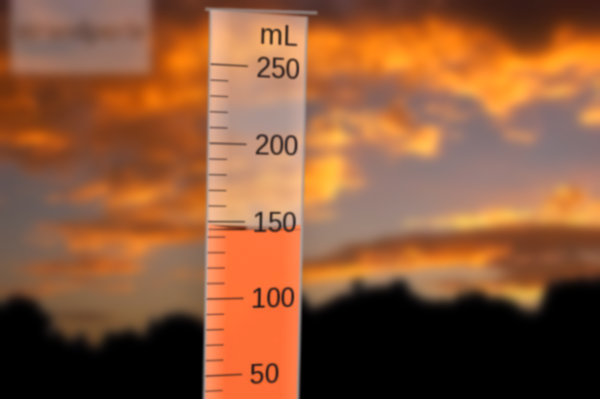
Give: 145,mL
